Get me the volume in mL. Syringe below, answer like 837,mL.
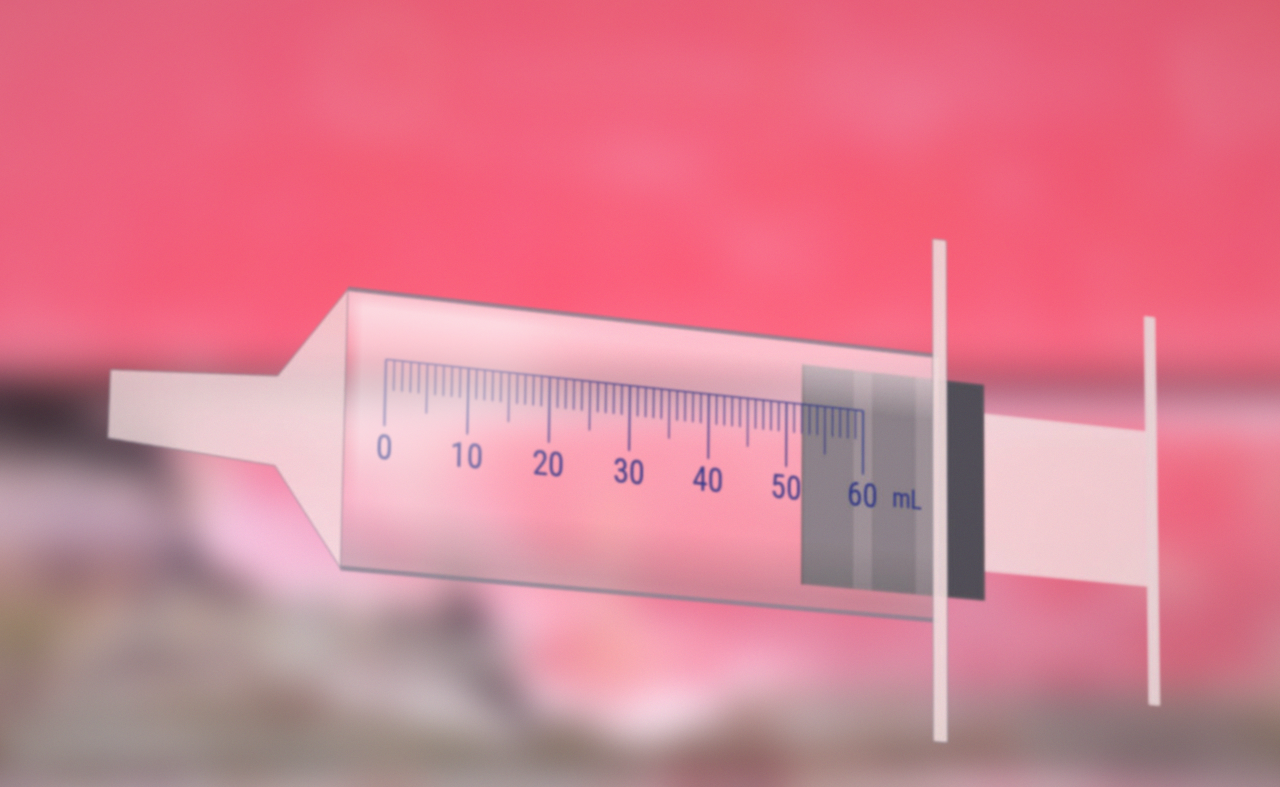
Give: 52,mL
